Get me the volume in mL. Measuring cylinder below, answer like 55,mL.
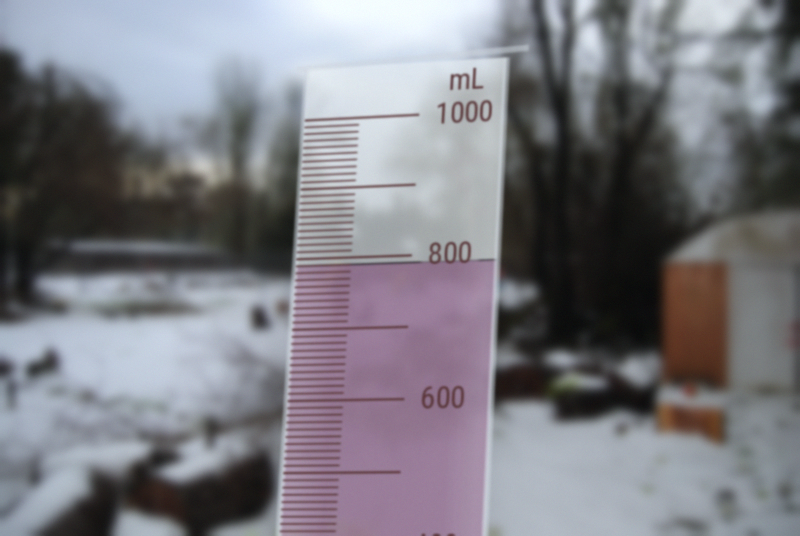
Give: 790,mL
